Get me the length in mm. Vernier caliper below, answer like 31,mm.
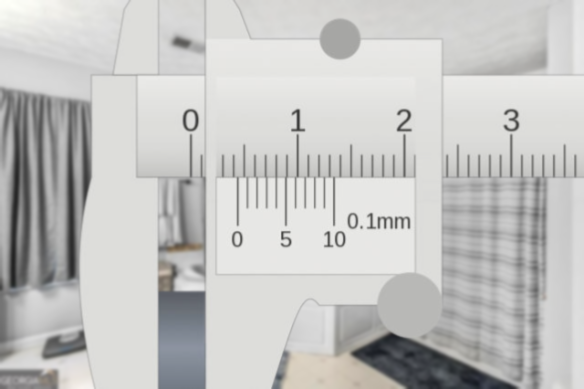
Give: 4.4,mm
